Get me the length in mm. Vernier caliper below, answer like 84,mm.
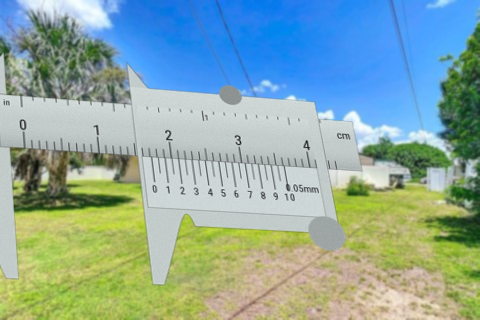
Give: 17.2,mm
